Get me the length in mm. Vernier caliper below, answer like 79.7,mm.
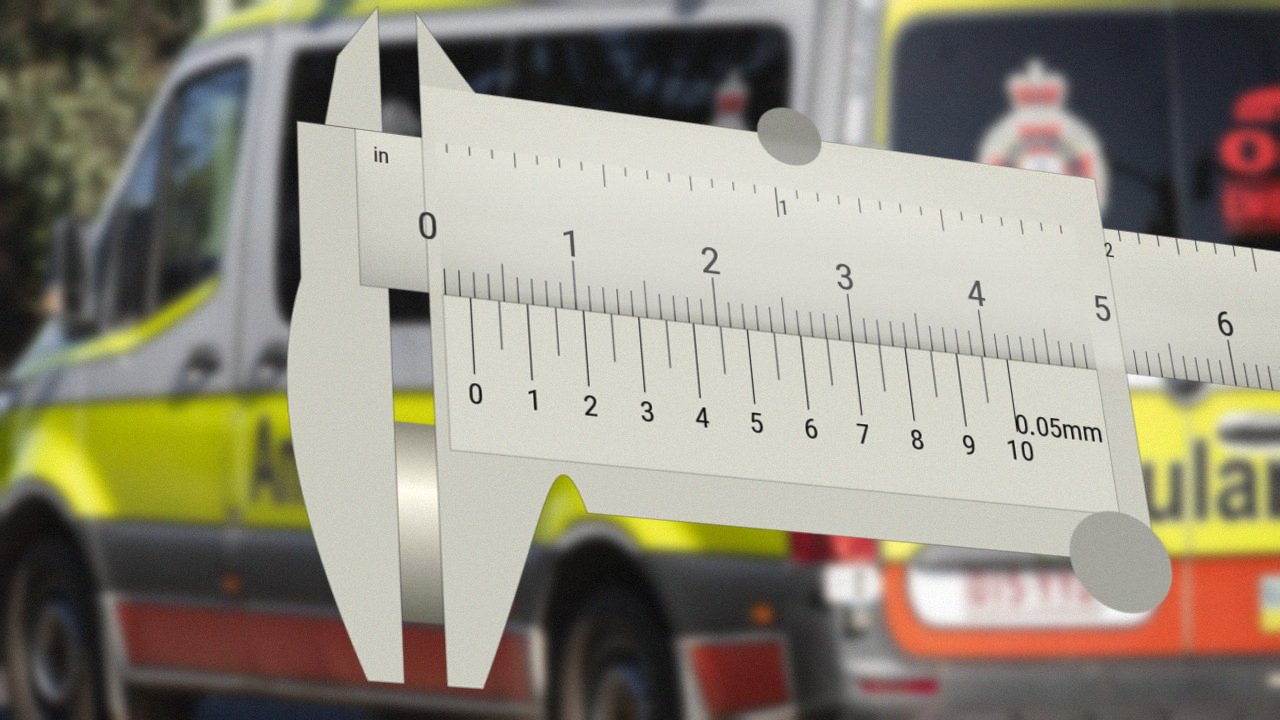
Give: 2.7,mm
